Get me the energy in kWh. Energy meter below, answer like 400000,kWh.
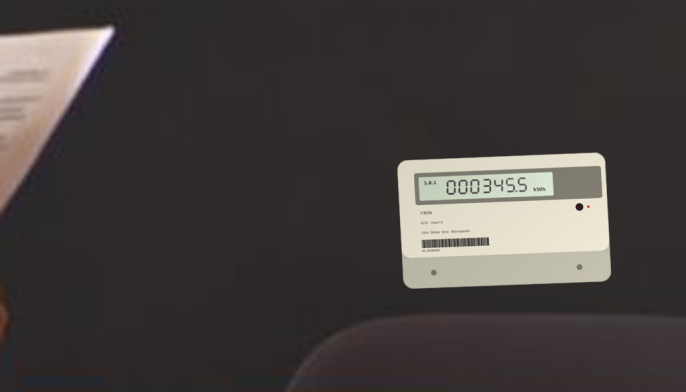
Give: 345.5,kWh
